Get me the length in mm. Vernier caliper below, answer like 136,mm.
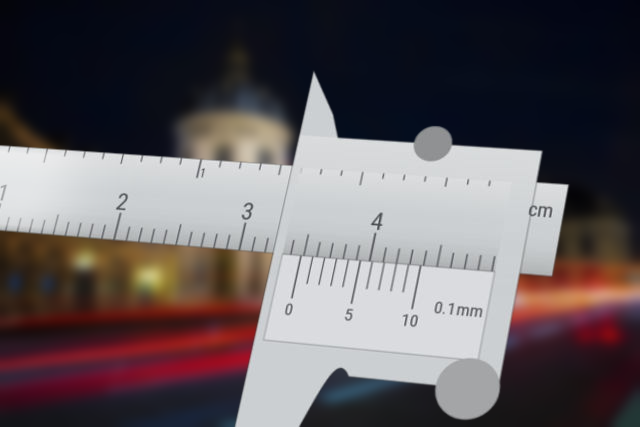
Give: 34.8,mm
